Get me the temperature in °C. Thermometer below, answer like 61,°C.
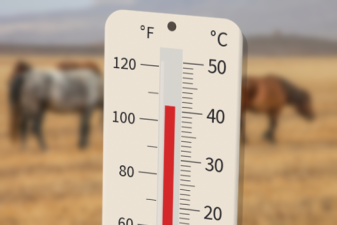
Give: 41,°C
